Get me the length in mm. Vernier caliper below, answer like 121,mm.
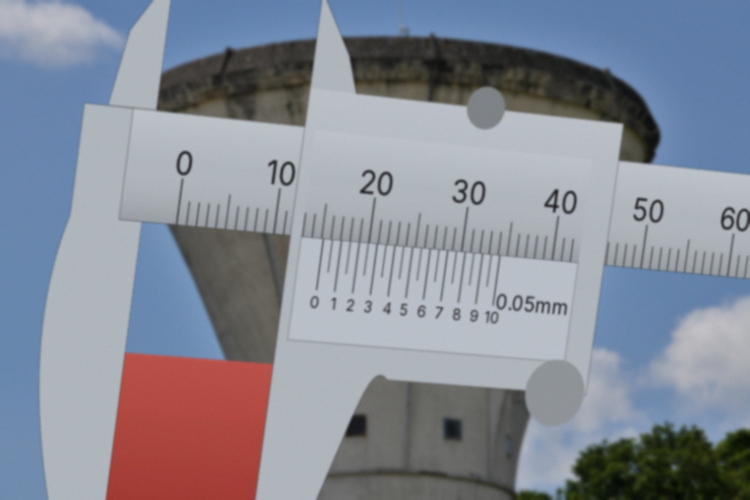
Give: 15.2,mm
